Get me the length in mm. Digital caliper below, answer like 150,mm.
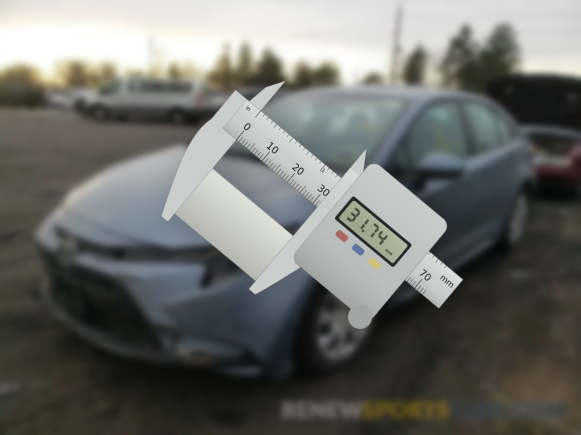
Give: 31.74,mm
